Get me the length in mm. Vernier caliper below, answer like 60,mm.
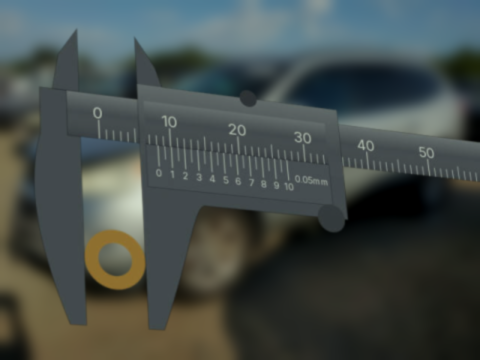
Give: 8.2,mm
